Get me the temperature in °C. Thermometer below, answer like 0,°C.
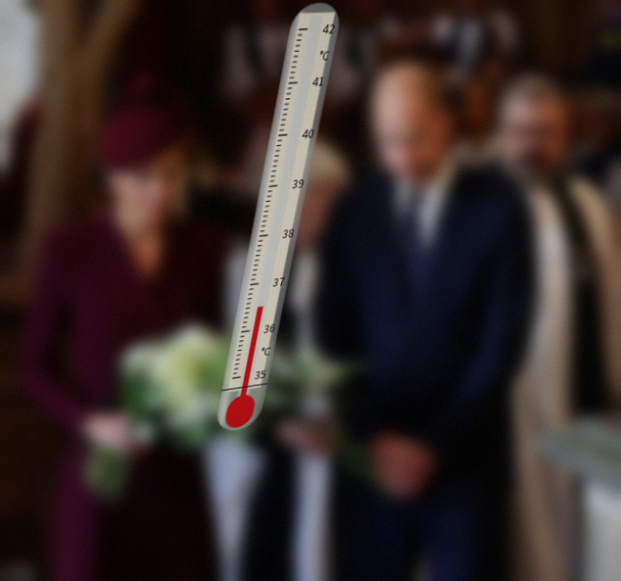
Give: 36.5,°C
